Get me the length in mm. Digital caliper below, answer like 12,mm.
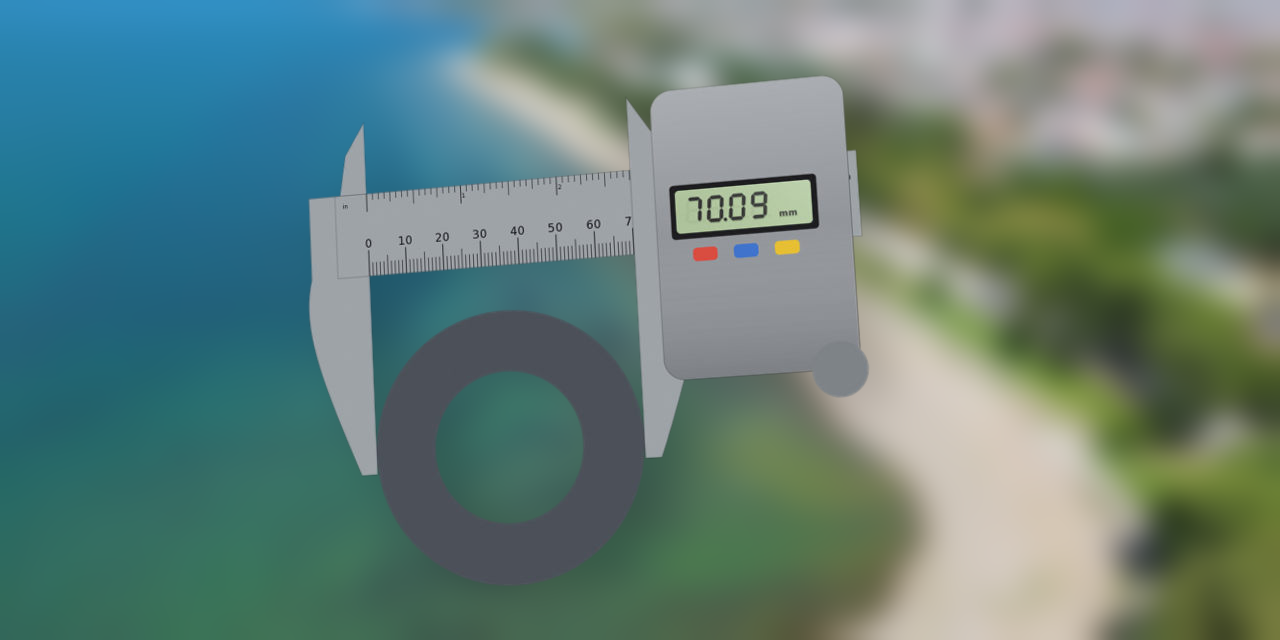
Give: 70.09,mm
